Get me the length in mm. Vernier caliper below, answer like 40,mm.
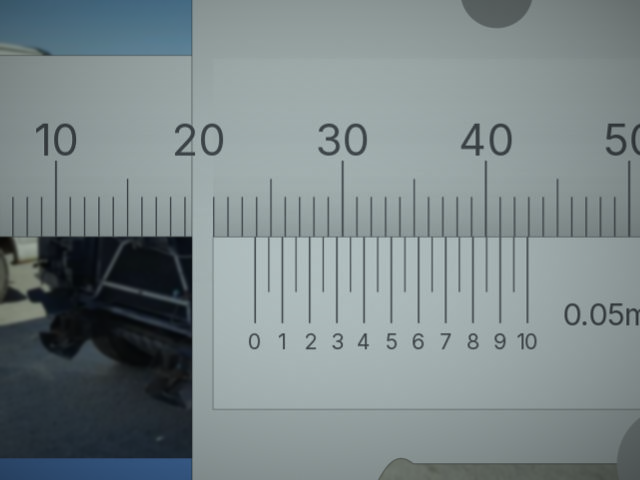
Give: 23.9,mm
